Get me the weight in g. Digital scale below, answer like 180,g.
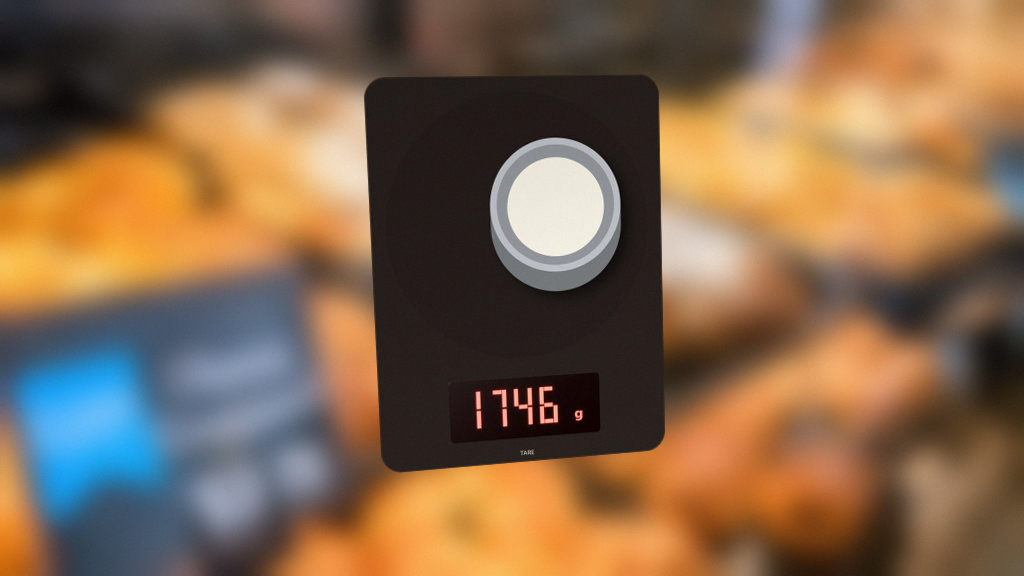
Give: 1746,g
